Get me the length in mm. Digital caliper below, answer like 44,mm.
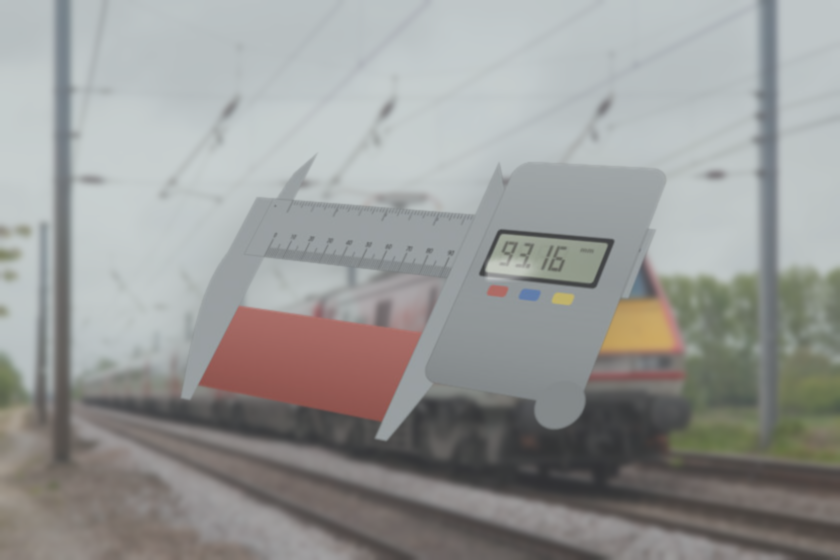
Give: 93.16,mm
